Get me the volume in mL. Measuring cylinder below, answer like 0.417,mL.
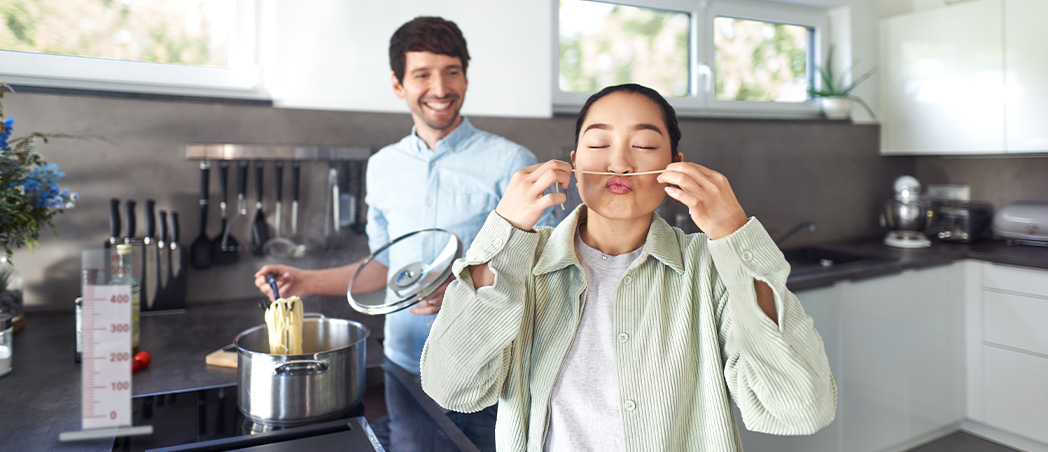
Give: 450,mL
